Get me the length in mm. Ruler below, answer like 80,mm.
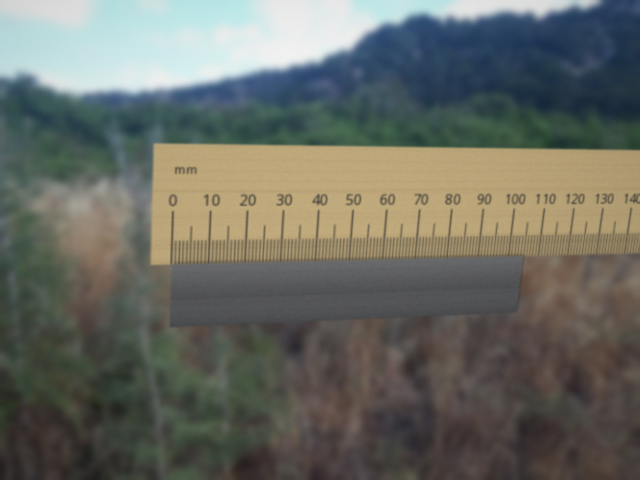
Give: 105,mm
